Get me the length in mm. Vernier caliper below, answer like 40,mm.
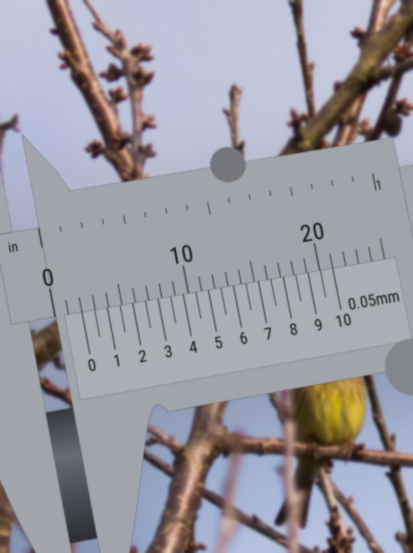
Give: 2.0,mm
